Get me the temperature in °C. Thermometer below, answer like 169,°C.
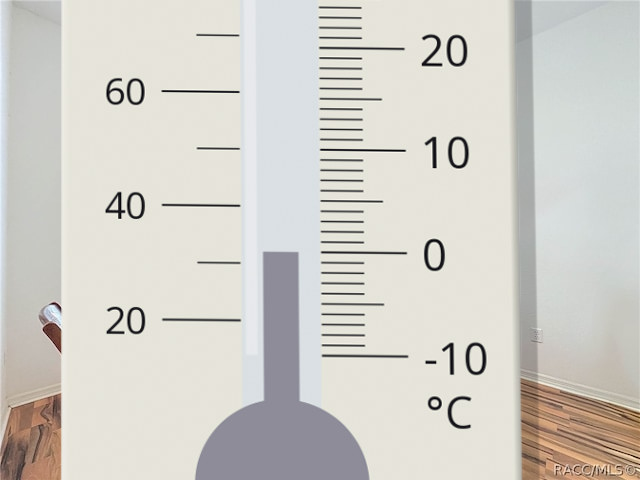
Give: 0,°C
